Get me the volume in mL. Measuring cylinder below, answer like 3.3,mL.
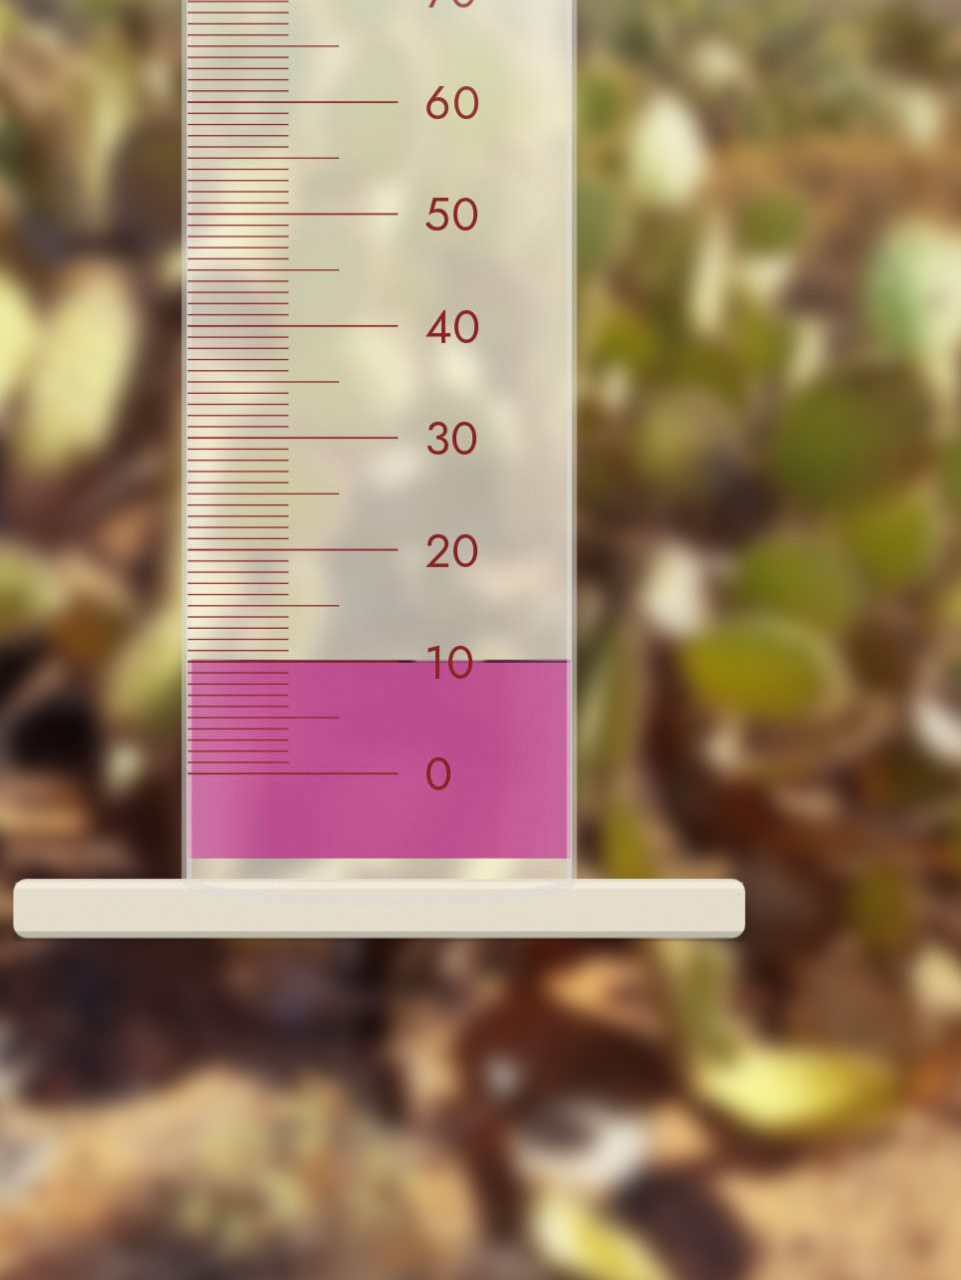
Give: 10,mL
